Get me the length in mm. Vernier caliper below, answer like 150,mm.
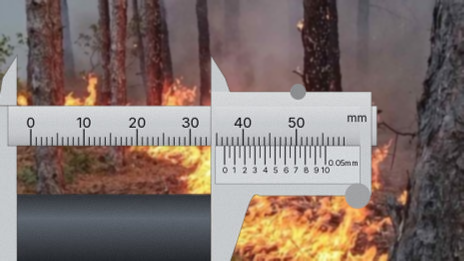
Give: 36.5,mm
